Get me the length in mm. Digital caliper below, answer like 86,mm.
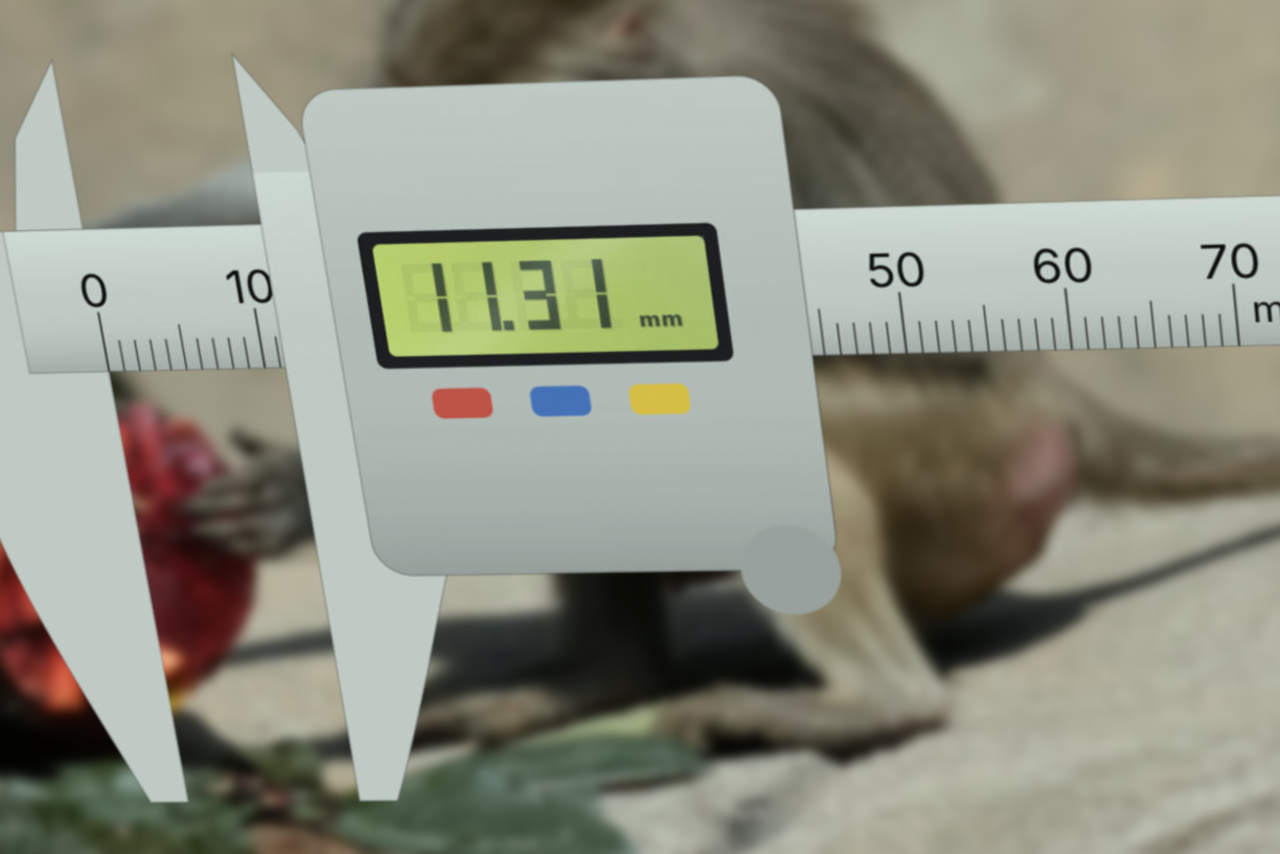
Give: 11.31,mm
